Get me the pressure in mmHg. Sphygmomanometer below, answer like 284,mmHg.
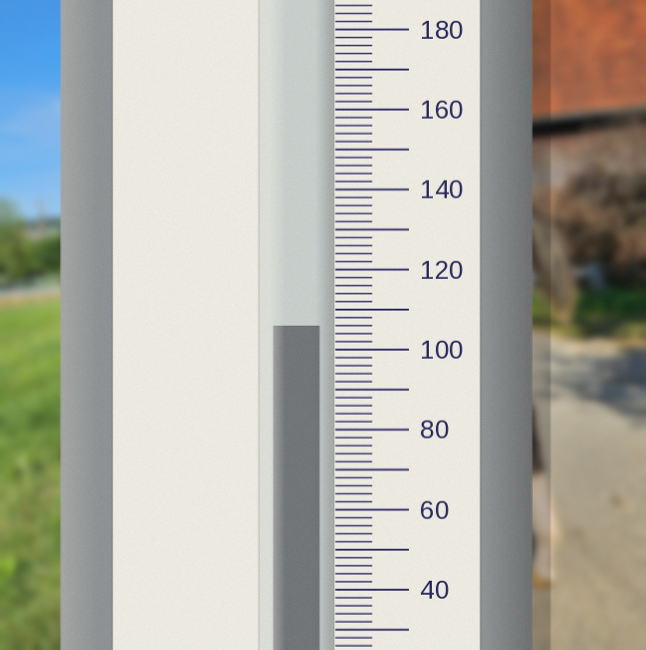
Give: 106,mmHg
